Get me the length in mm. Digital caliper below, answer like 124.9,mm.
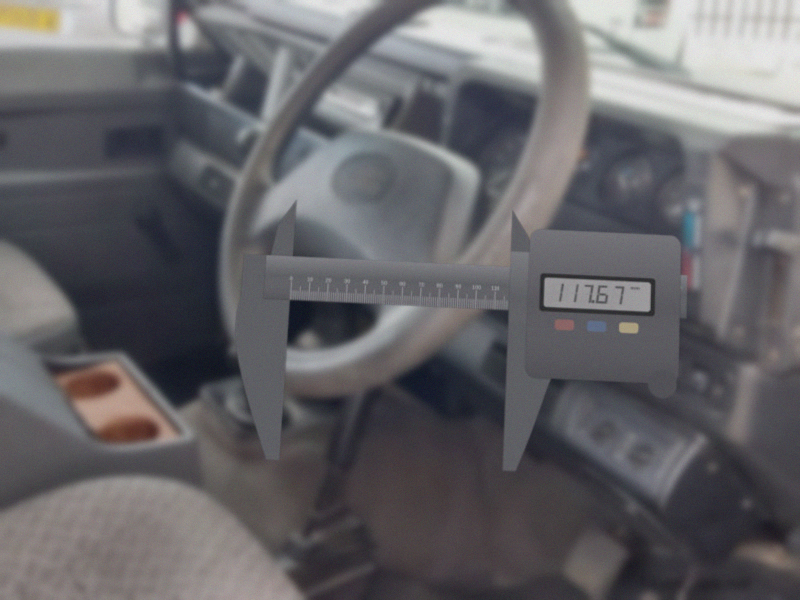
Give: 117.67,mm
